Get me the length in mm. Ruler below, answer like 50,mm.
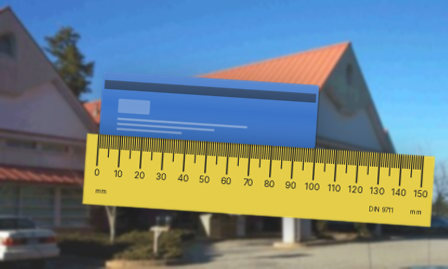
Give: 100,mm
